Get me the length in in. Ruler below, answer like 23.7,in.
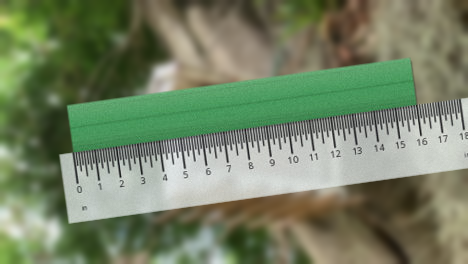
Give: 16,in
